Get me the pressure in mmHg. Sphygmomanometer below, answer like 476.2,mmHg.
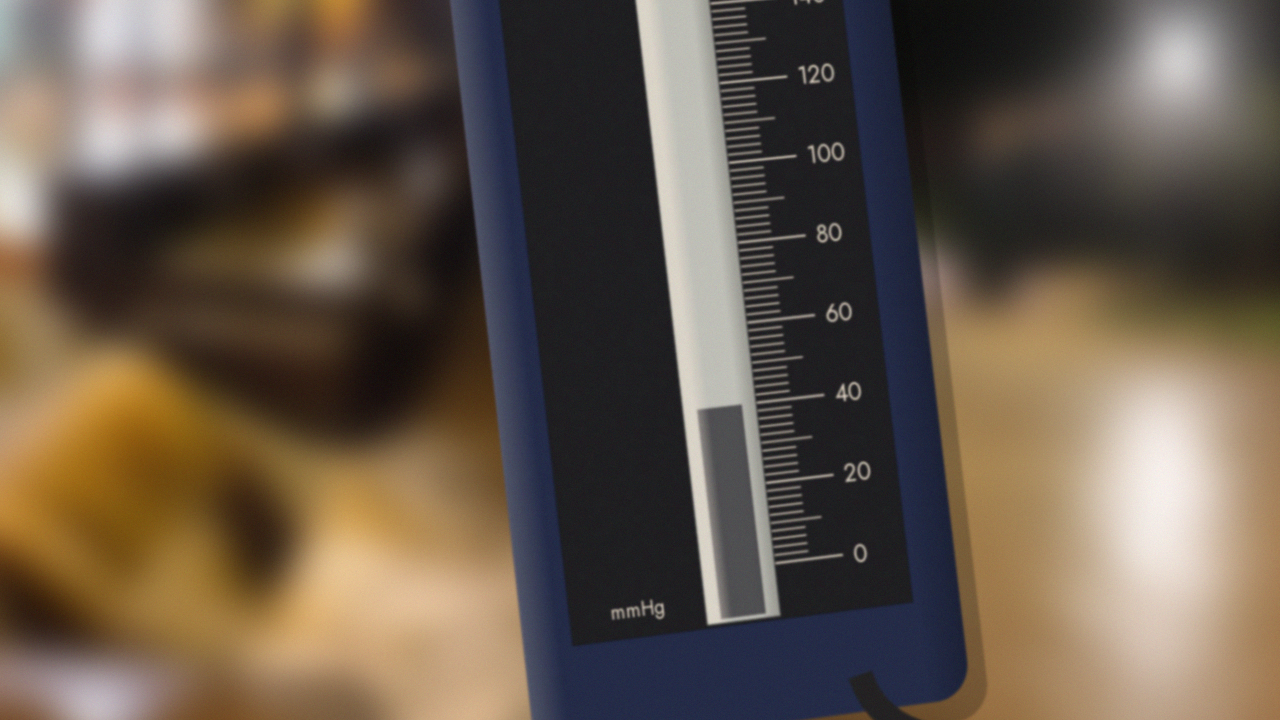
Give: 40,mmHg
